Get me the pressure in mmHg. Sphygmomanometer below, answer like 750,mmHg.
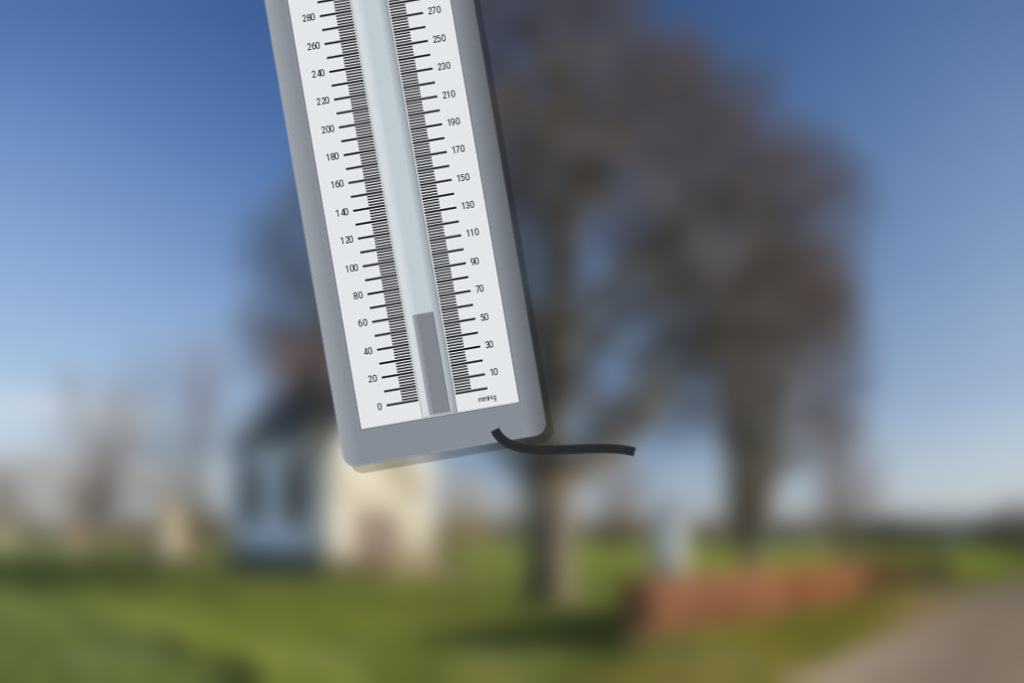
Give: 60,mmHg
